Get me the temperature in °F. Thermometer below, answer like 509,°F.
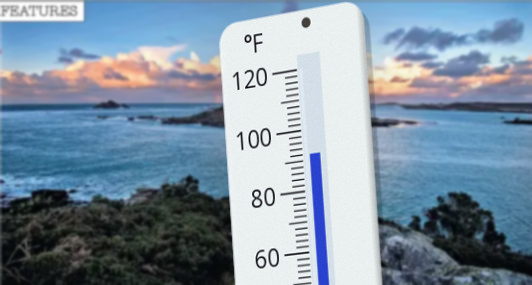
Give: 92,°F
